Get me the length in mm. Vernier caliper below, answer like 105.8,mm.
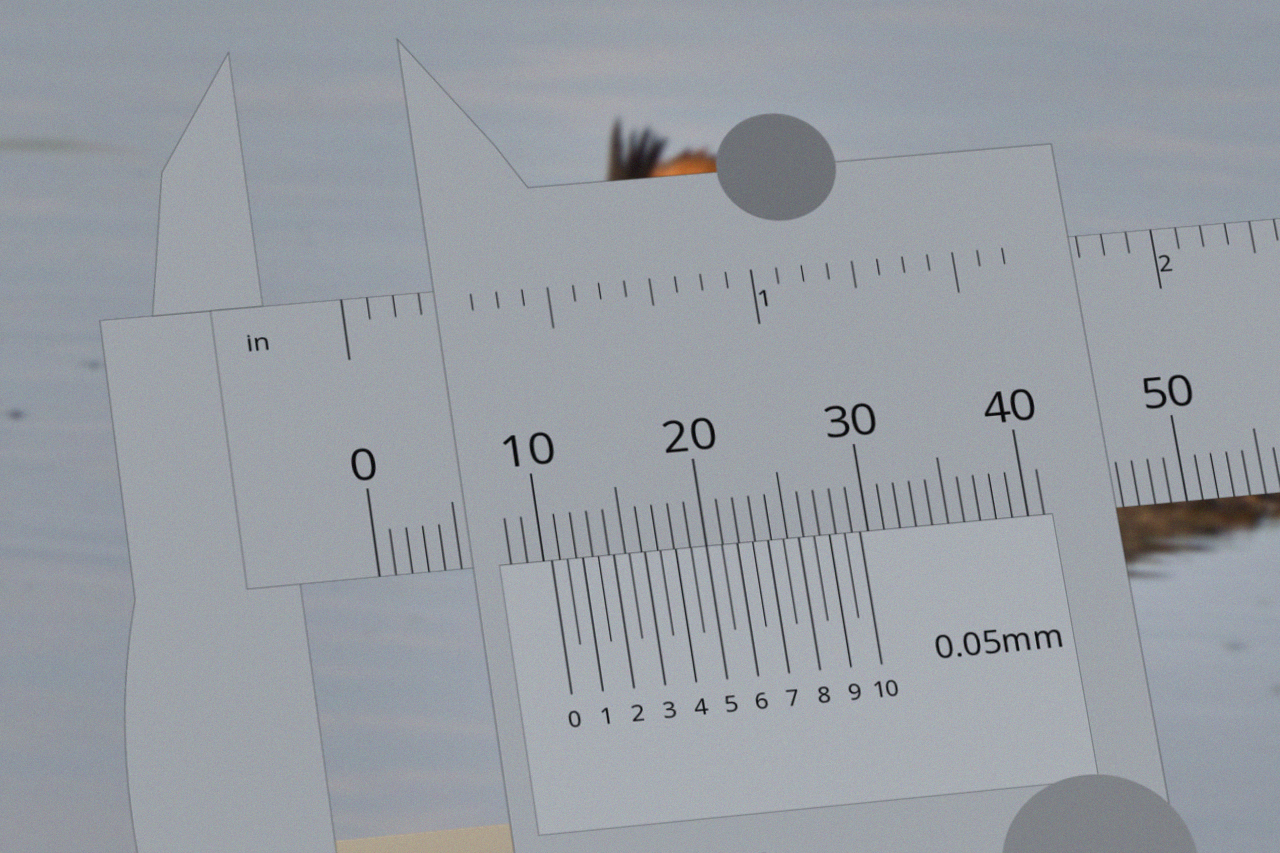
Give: 10.5,mm
